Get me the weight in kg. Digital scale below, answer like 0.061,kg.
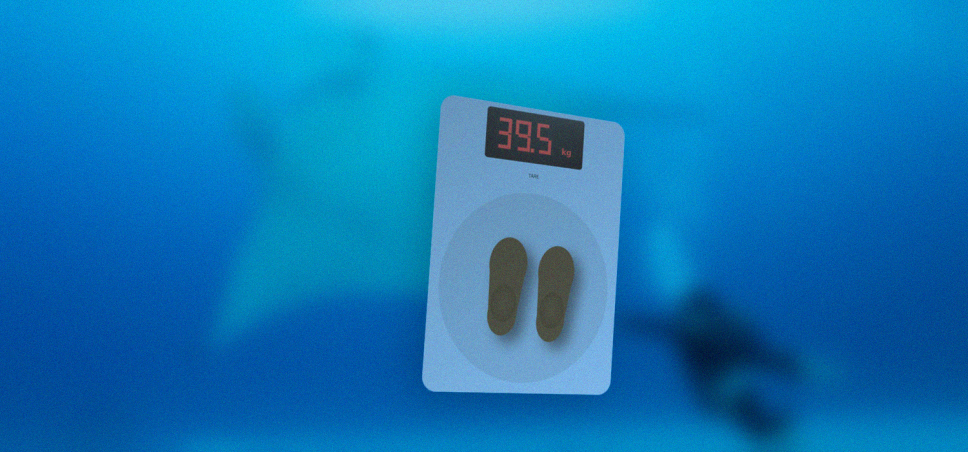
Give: 39.5,kg
